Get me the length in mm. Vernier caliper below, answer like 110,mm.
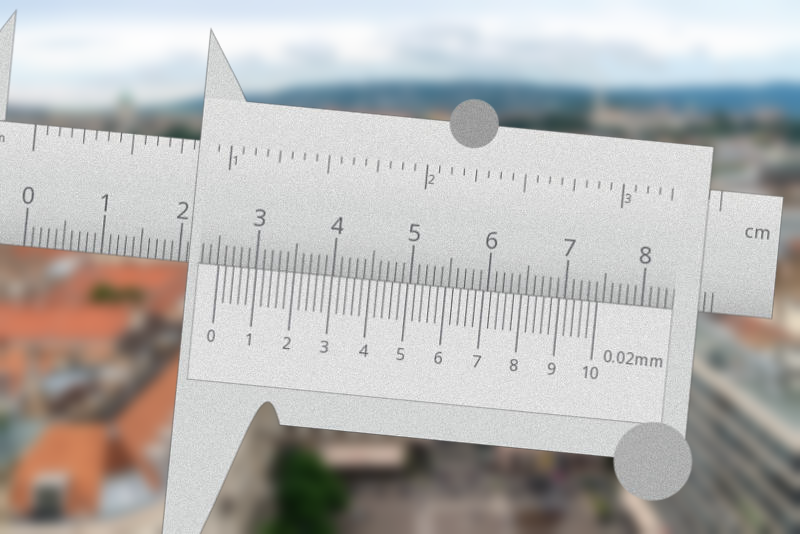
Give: 25.2,mm
